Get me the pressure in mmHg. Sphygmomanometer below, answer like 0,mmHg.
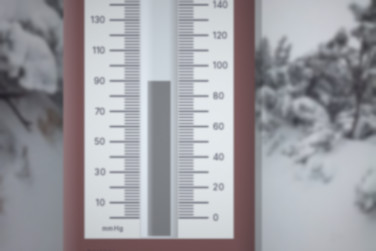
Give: 90,mmHg
